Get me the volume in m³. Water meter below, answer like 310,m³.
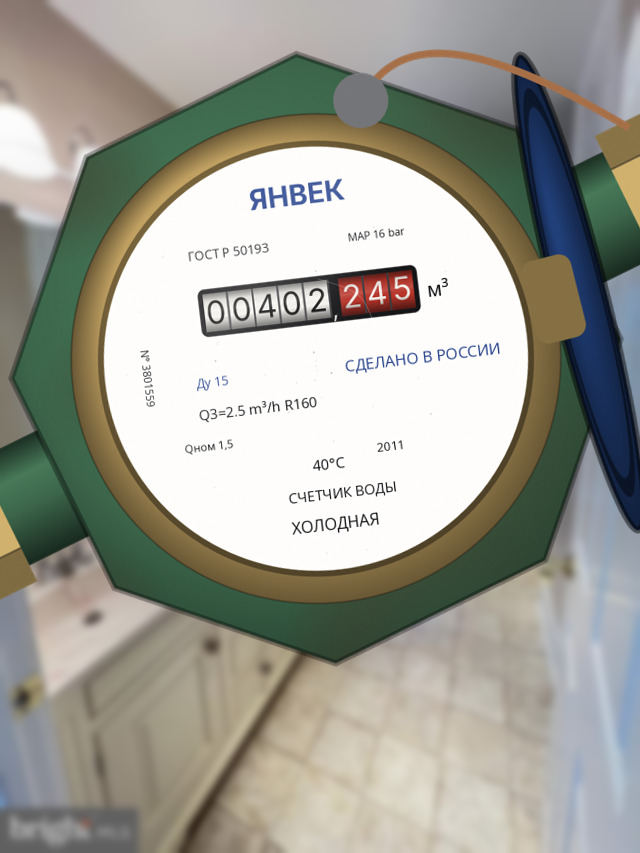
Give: 402.245,m³
